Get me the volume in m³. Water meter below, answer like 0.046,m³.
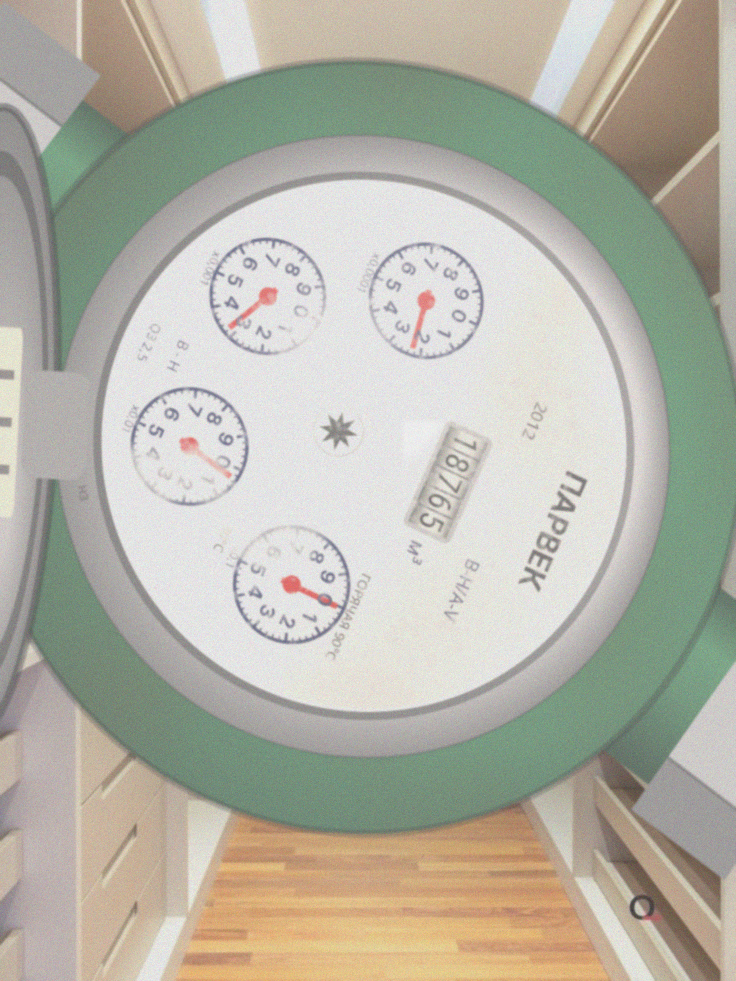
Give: 18765.0032,m³
